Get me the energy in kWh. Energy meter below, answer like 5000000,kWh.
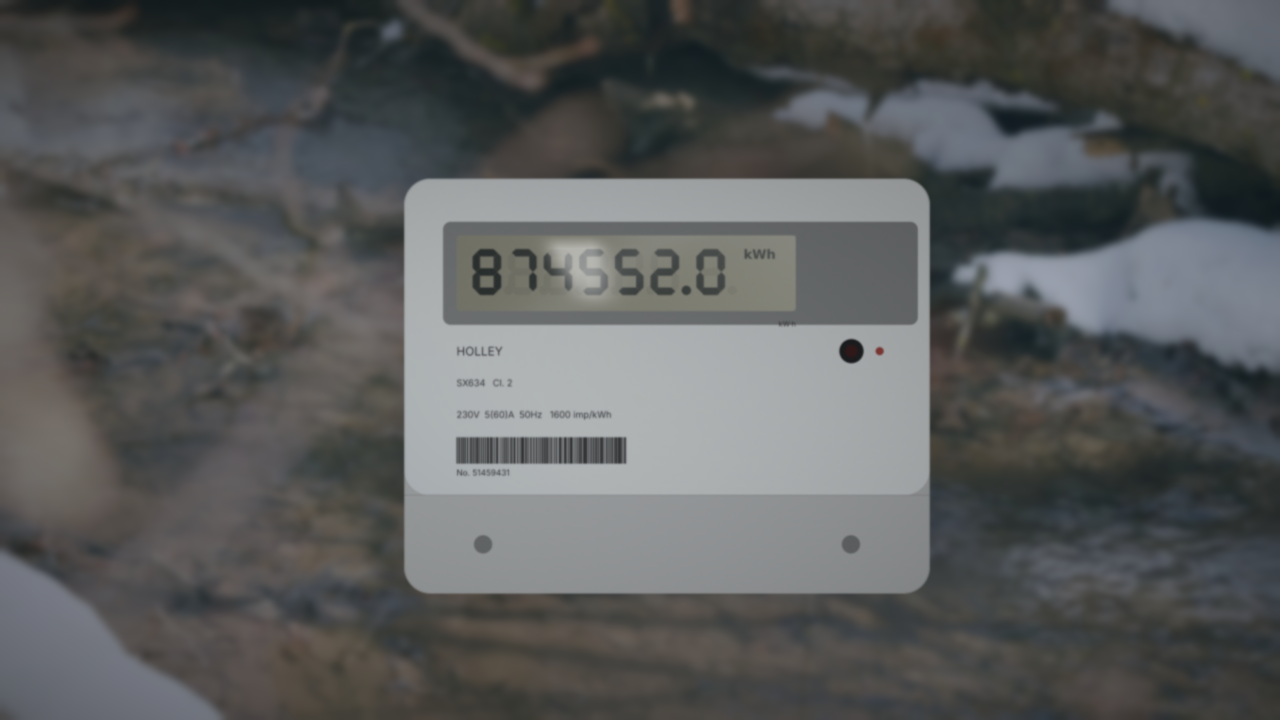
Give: 874552.0,kWh
